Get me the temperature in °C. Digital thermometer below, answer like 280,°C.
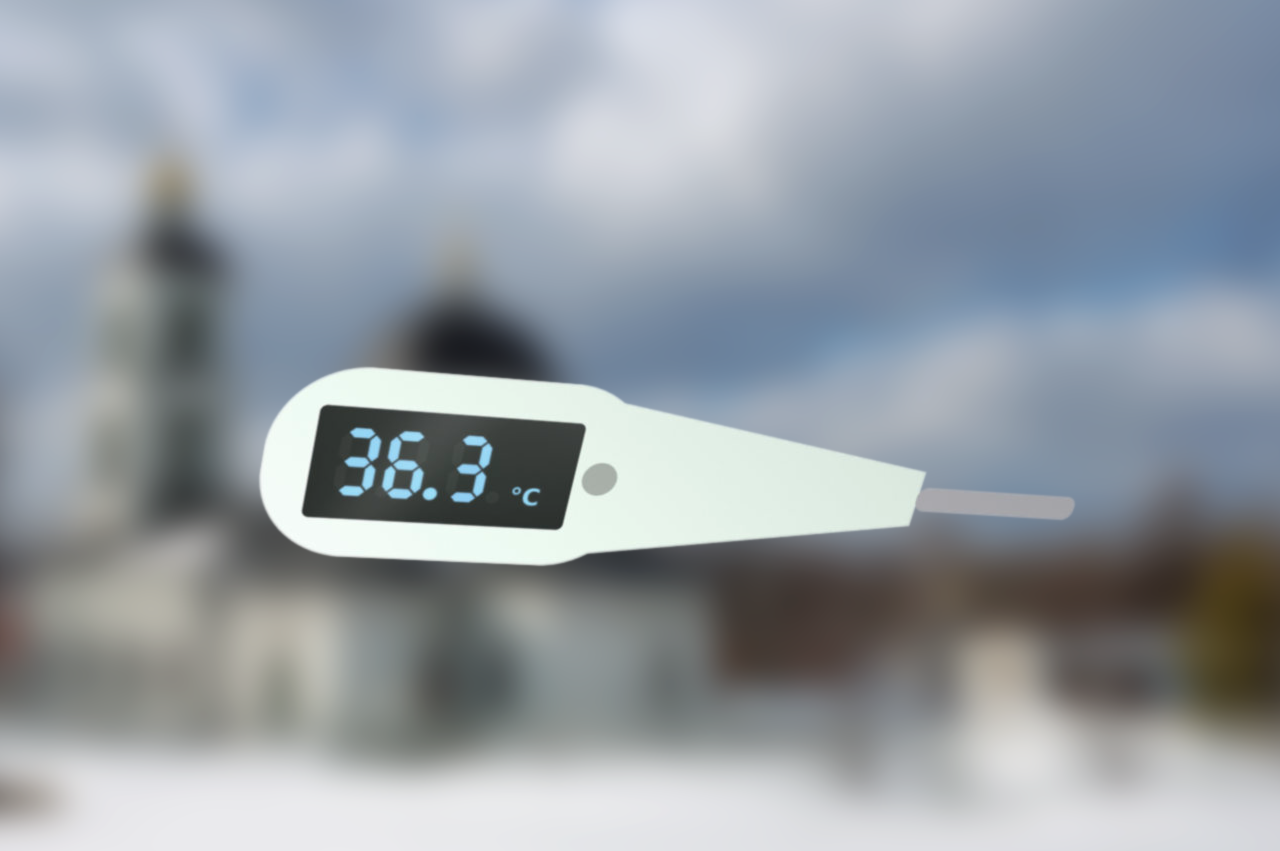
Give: 36.3,°C
